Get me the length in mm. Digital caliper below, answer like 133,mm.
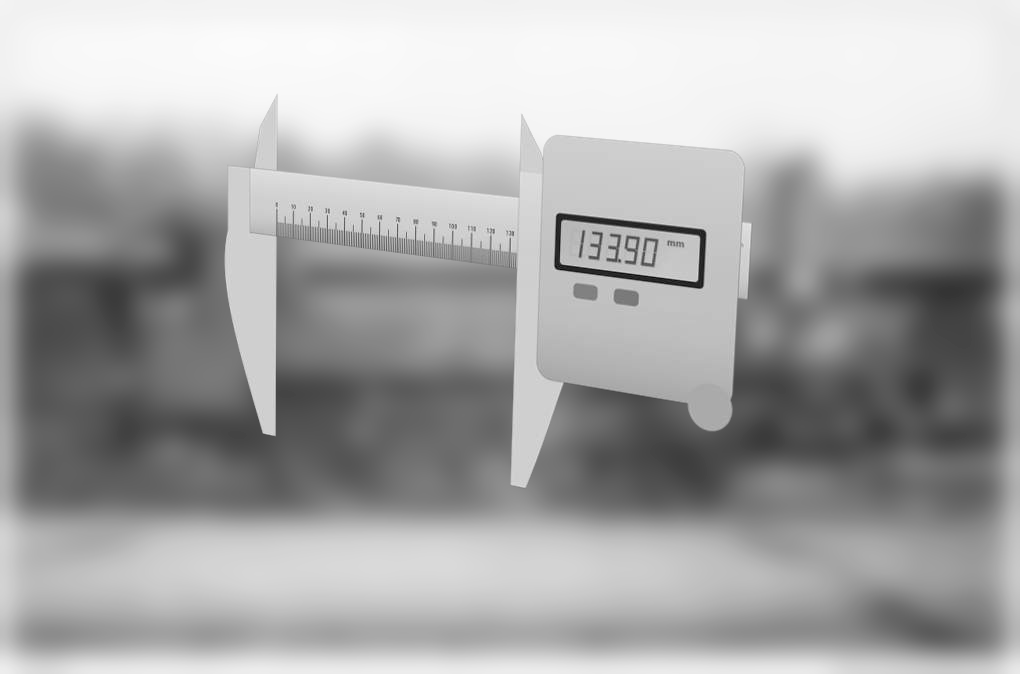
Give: 133.90,mm
